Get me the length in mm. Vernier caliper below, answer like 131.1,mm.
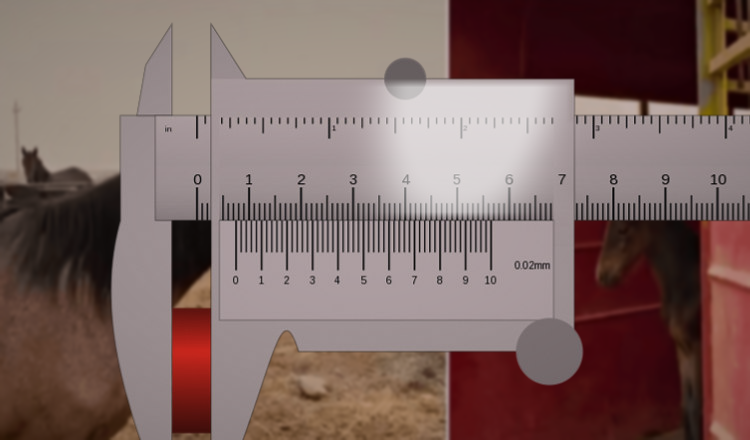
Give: 7.5,mm
